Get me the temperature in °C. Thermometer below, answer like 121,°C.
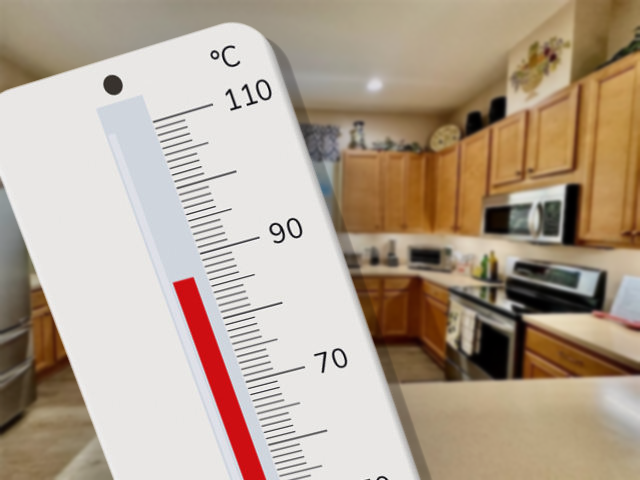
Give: 87,°C
